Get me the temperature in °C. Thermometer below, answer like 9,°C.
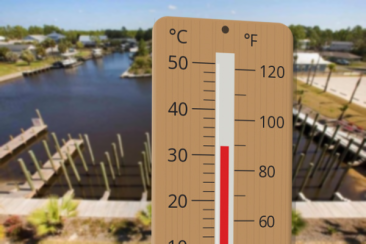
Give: 32,°C
